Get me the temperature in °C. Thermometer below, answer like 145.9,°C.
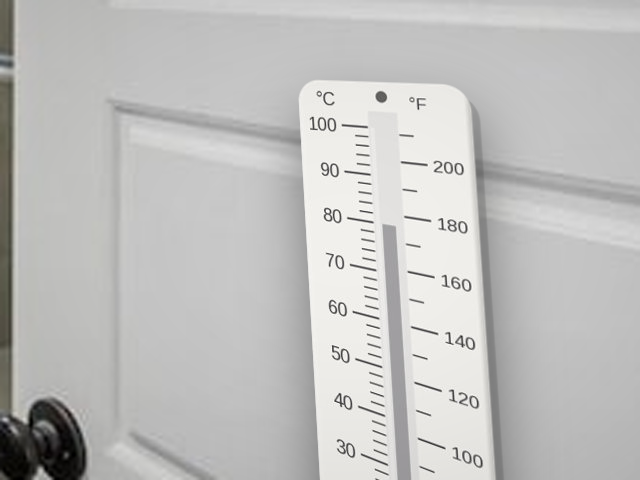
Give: 80,°C
